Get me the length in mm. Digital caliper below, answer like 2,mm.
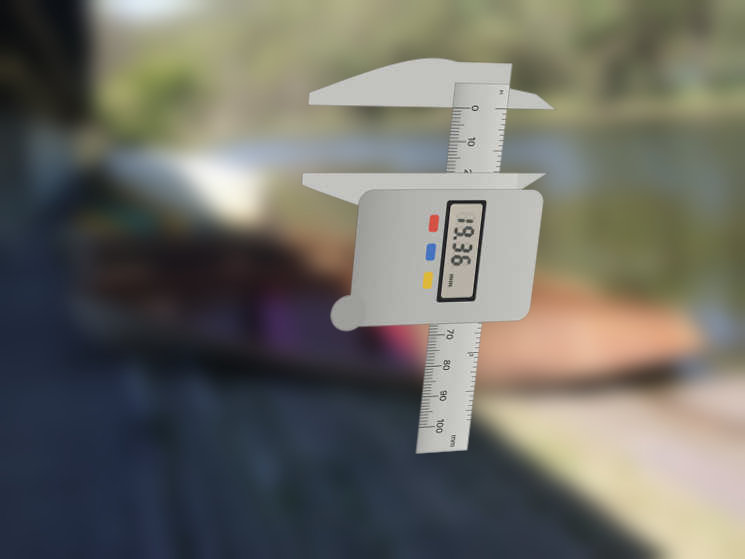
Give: 19.36,mm
